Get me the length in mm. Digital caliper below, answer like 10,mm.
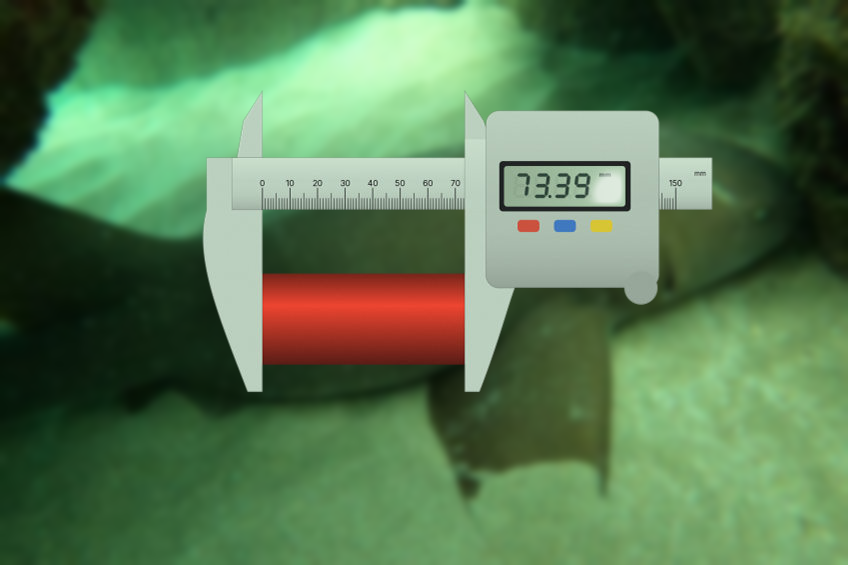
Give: 73.39,mm
